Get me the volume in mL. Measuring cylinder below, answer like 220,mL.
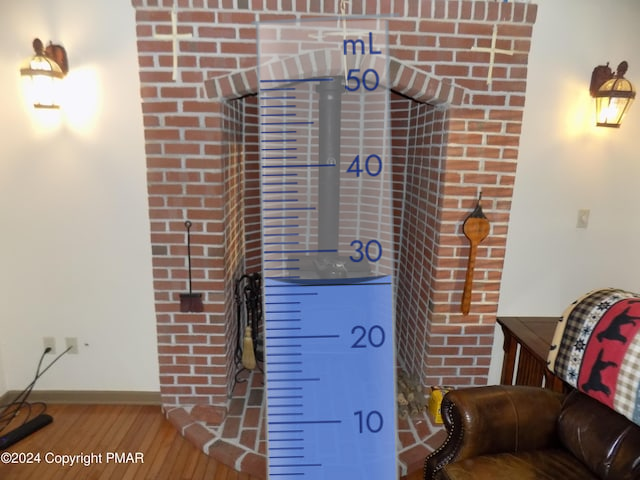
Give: 26,mL
